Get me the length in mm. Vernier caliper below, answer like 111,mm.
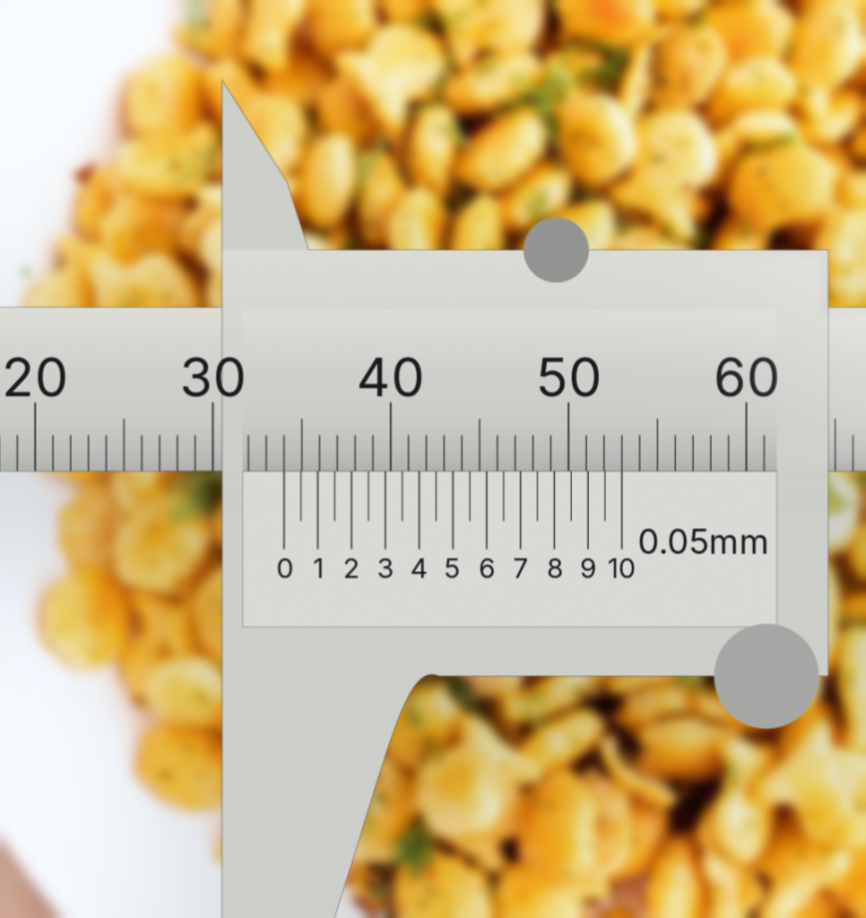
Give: 34.0,mm
